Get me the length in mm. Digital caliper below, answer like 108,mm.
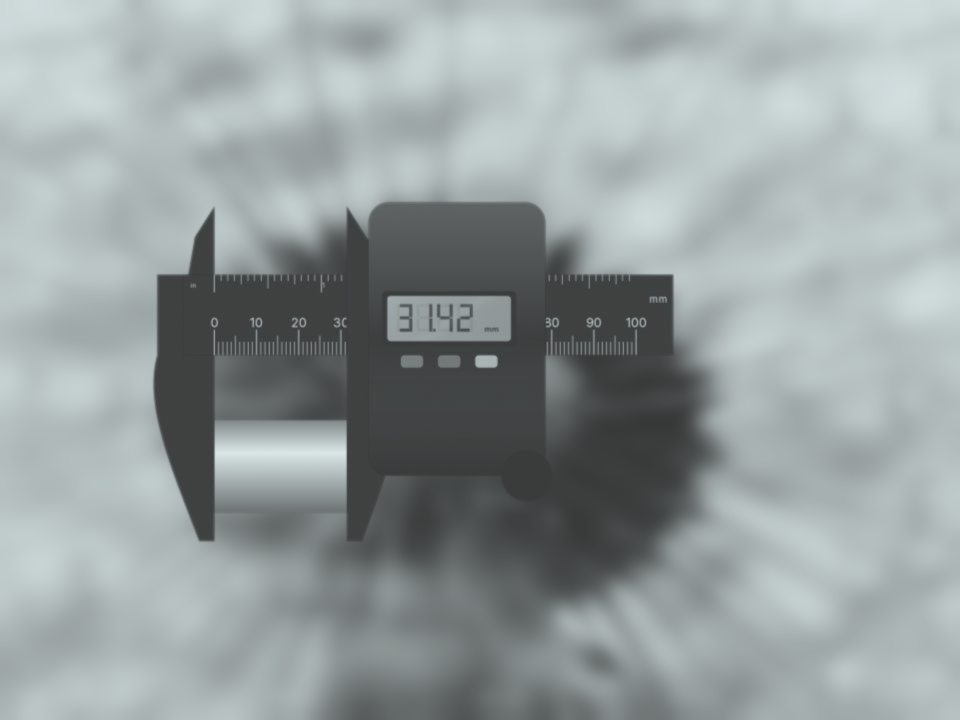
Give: 31.42,mm
